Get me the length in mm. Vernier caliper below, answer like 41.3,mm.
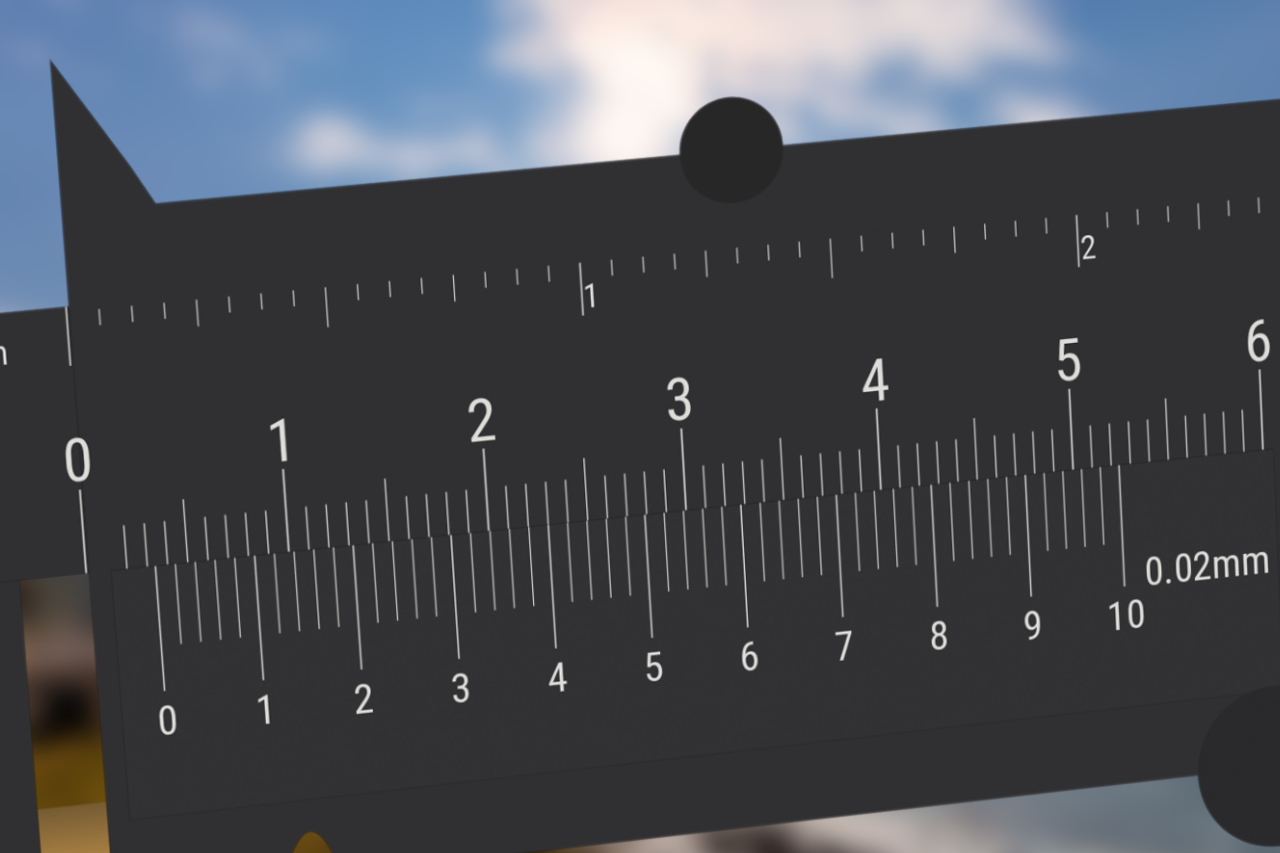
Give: 3.4,mm
